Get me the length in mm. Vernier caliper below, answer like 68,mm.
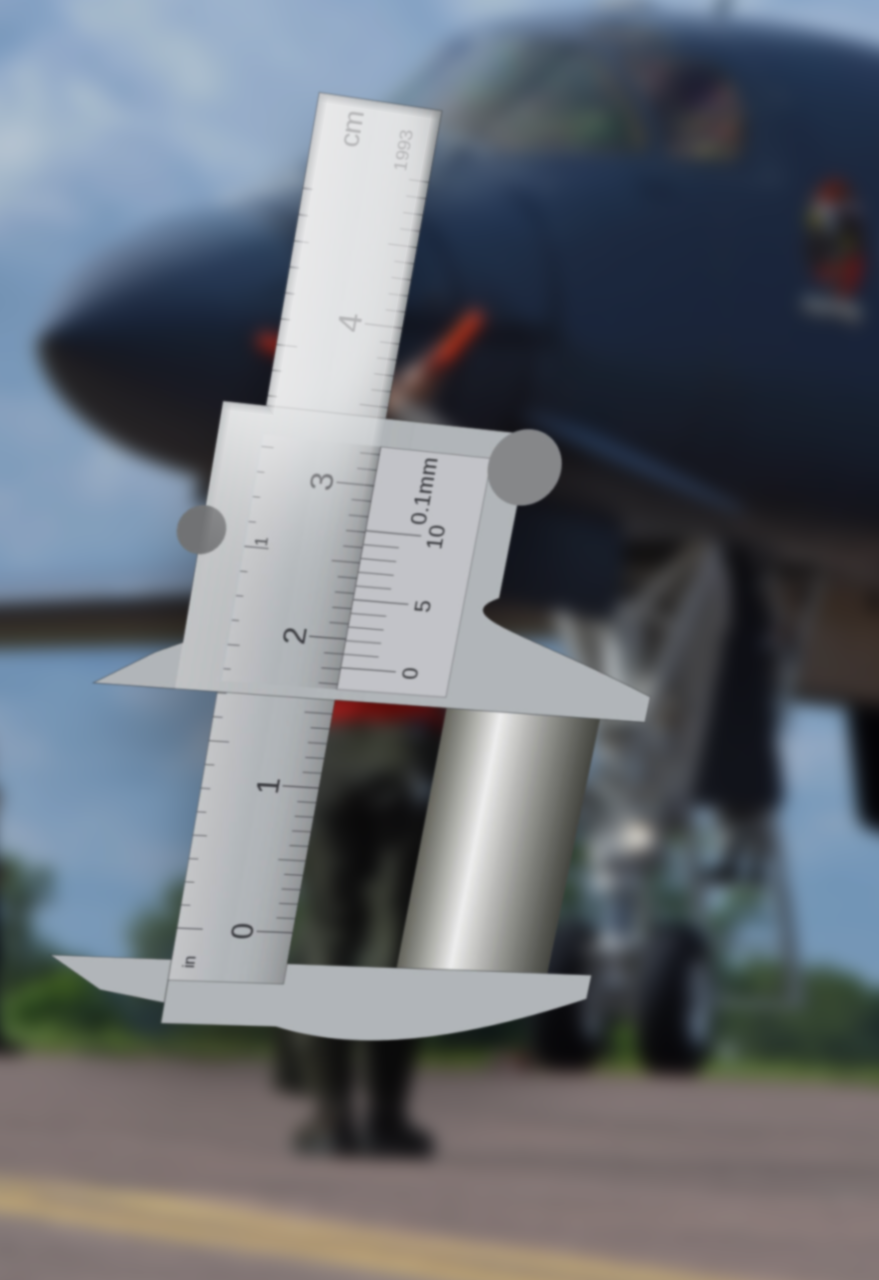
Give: 18.1,mm
